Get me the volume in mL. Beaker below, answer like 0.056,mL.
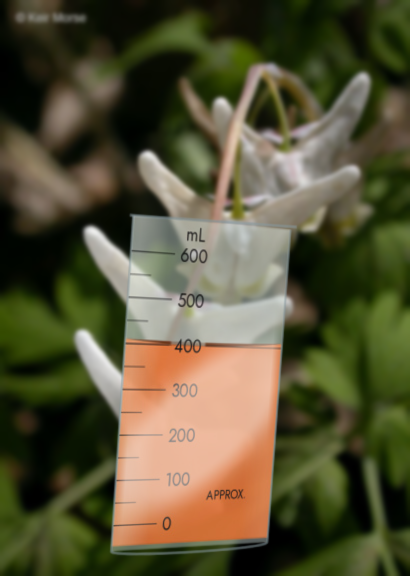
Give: 400,mL
